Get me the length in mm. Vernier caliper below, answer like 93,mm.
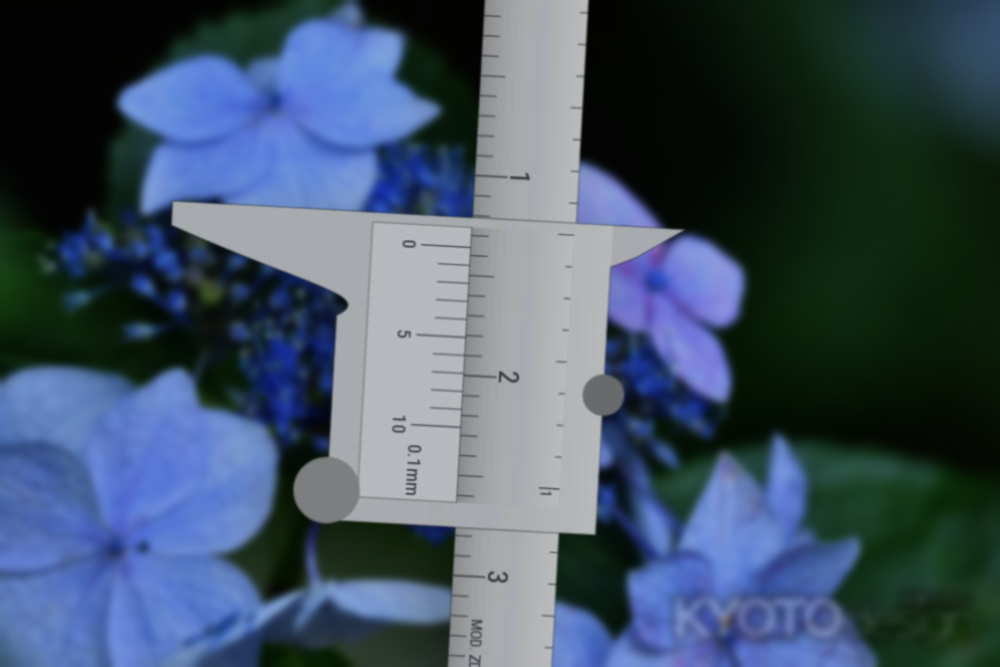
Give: 13.6,mm
